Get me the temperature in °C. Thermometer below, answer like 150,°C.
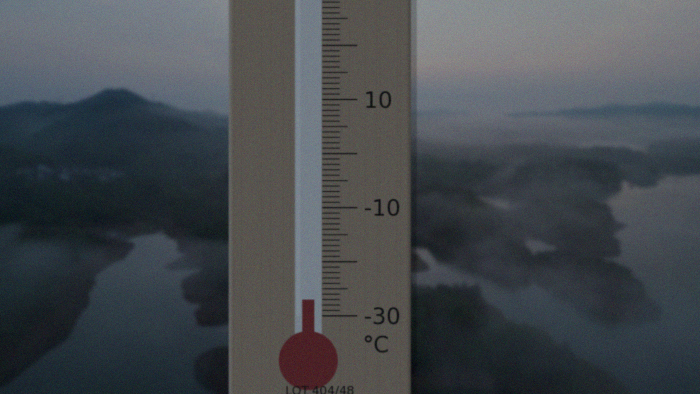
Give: -27,°C
